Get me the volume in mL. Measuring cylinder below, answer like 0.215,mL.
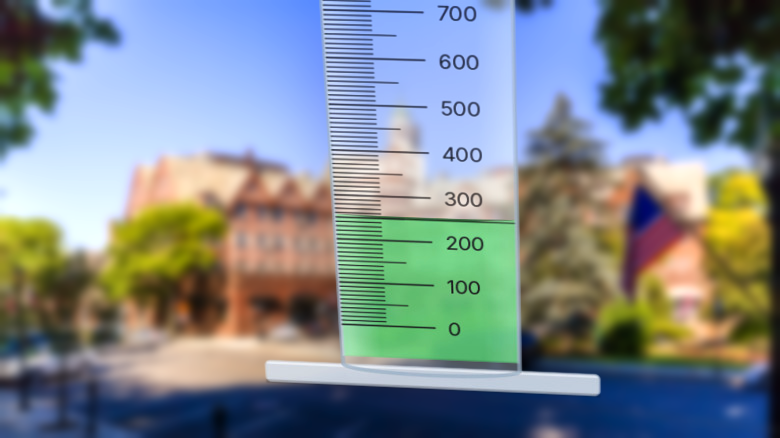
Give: 250,mL
